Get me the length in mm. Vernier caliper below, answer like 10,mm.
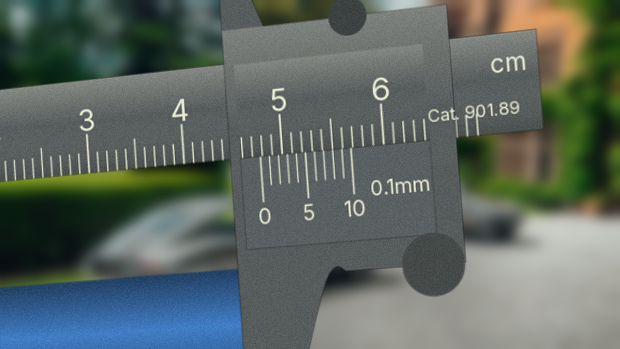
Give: 47.8,mm
